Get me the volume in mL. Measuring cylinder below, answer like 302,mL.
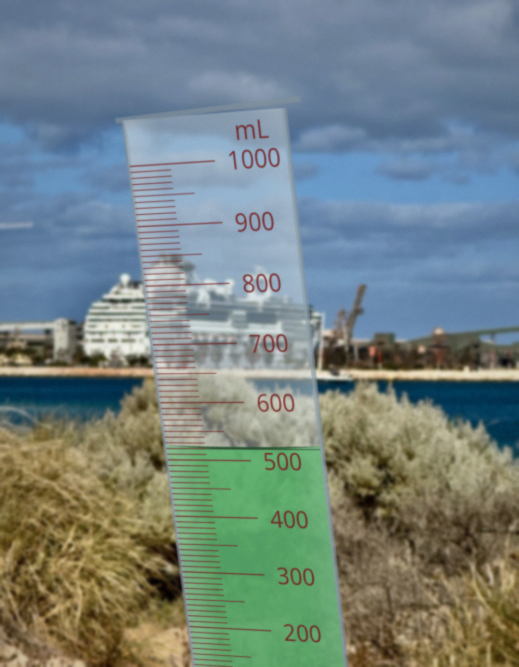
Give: 520,mL
